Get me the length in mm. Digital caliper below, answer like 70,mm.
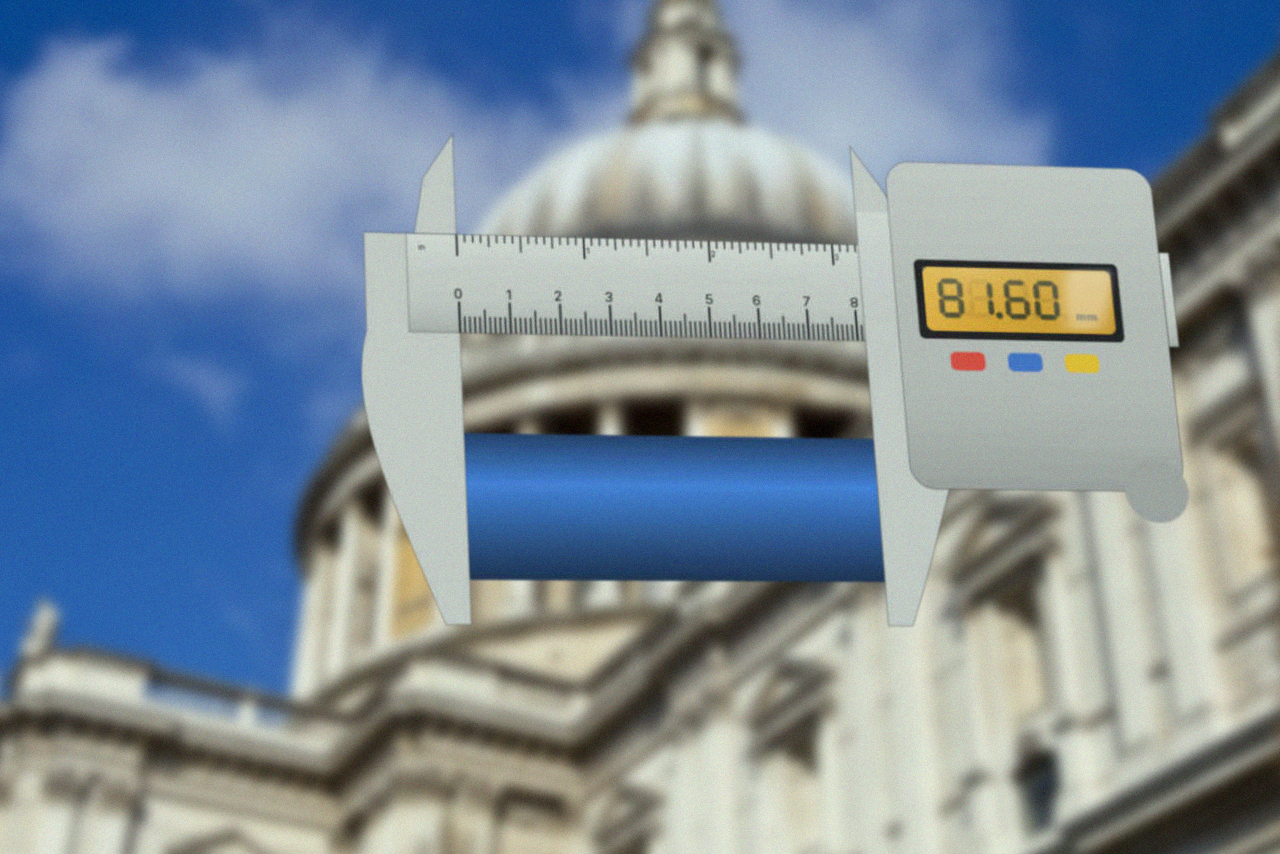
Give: 81.60,mm
